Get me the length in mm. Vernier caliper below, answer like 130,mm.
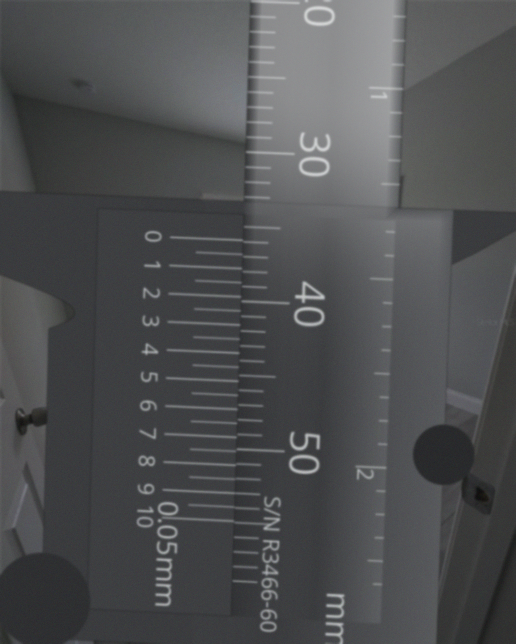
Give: 35.9,mm
